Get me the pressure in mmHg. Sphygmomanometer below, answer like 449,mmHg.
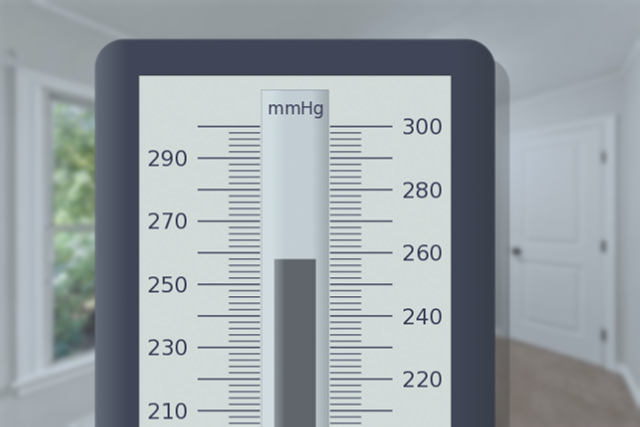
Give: 258,mmHg
